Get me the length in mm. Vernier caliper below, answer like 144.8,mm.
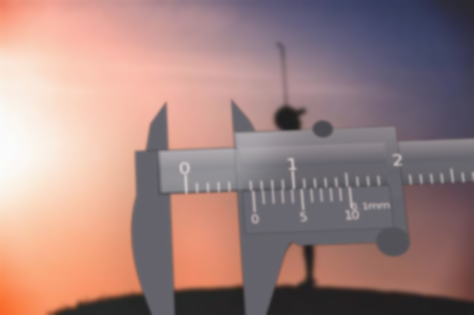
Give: 6.2,mm
